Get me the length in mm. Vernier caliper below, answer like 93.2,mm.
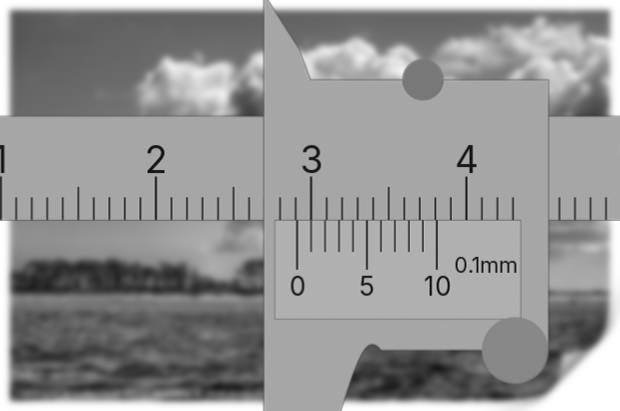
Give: 29.1,mm
